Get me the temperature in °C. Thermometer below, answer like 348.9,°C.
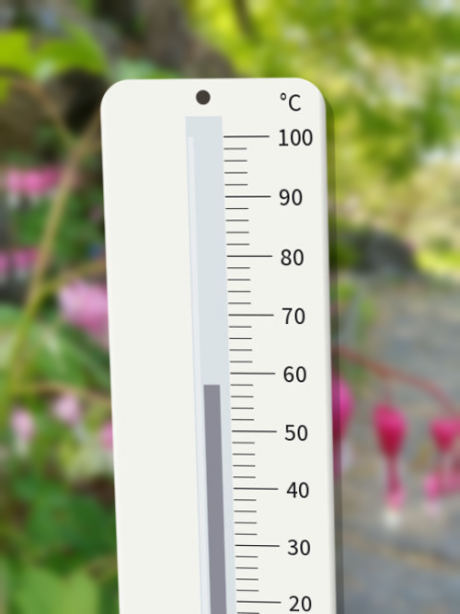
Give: 58,°C
